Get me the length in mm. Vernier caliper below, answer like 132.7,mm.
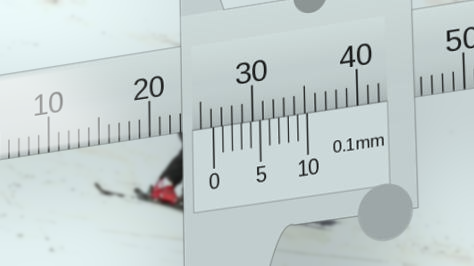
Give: 26.2,mm
